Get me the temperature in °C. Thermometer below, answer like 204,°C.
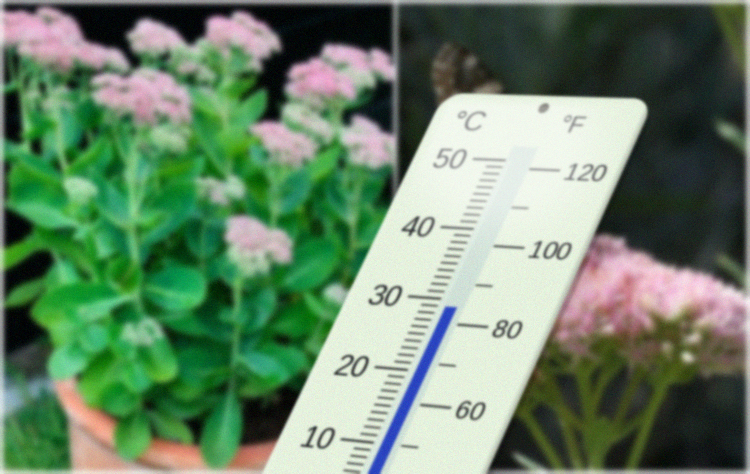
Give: 29,°C
